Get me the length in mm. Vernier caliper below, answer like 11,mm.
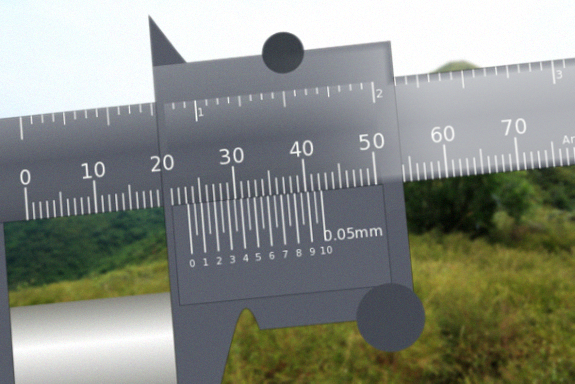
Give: 23.2,mm
